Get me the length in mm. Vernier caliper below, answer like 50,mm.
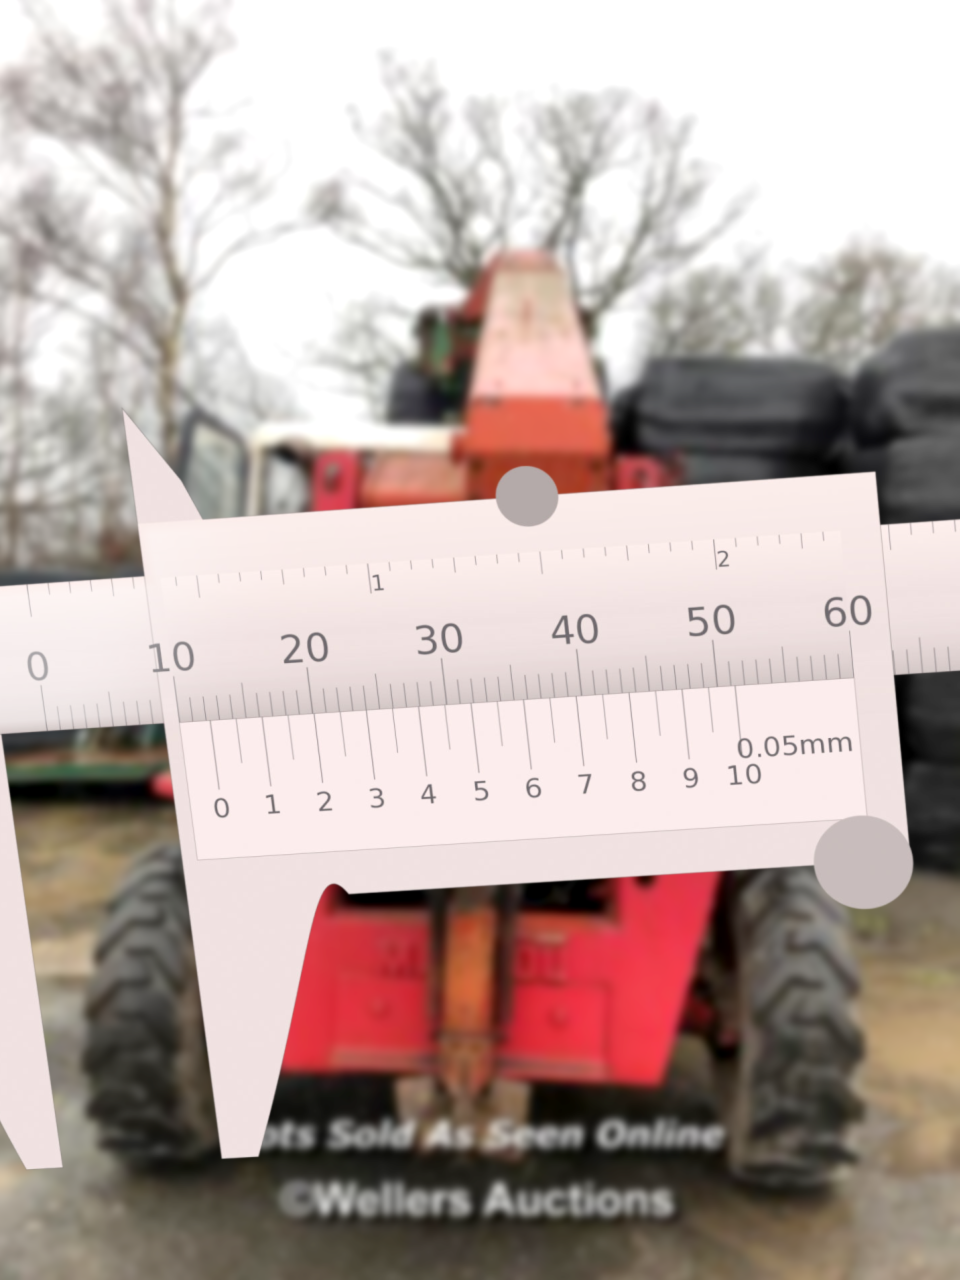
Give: 12.3,mm
